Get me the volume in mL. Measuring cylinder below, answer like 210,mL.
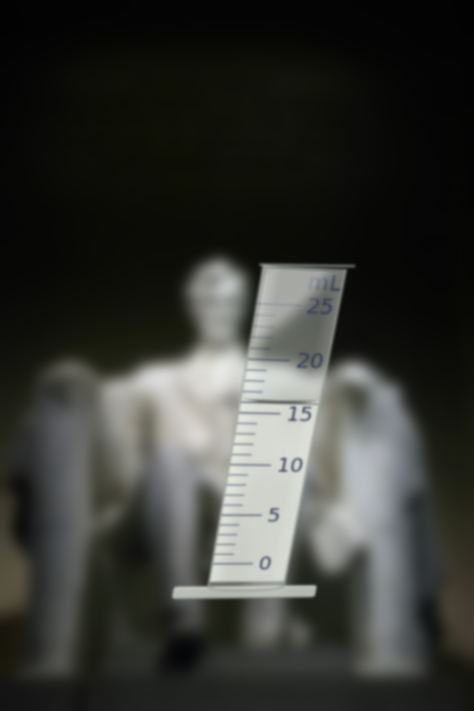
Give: 16,mL
